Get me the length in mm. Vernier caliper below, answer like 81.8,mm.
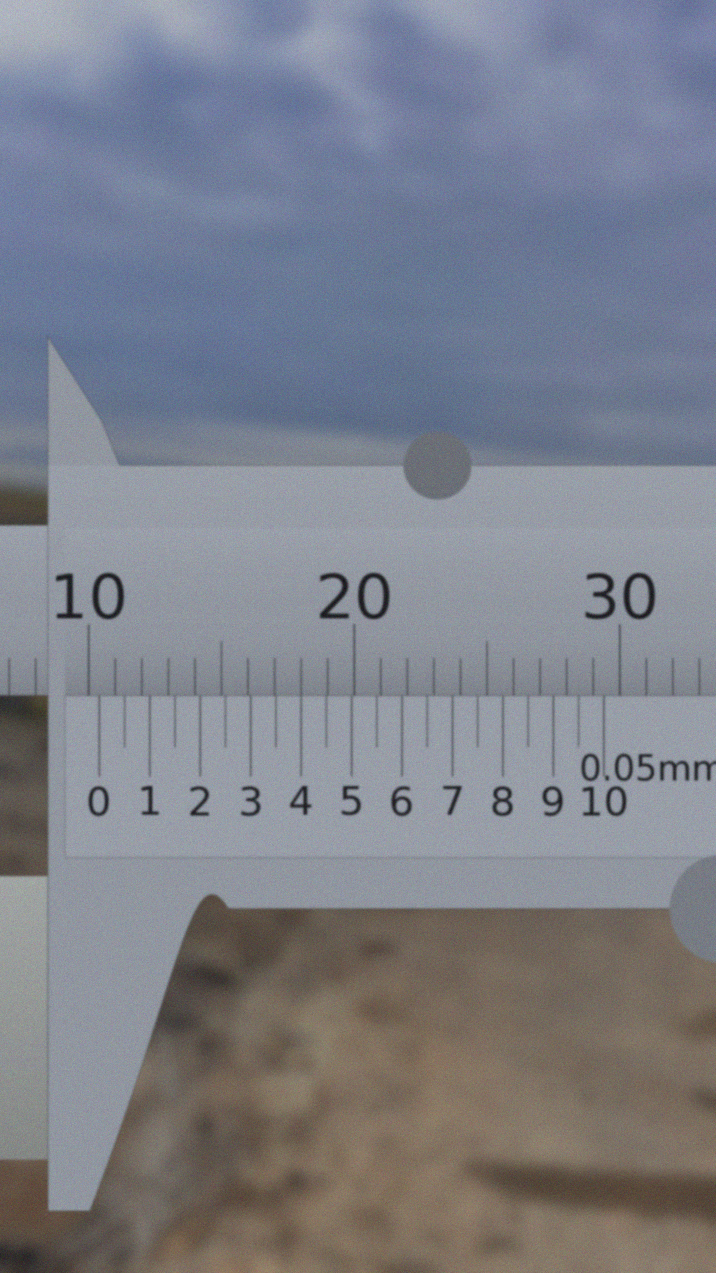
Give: 10.4,mm
